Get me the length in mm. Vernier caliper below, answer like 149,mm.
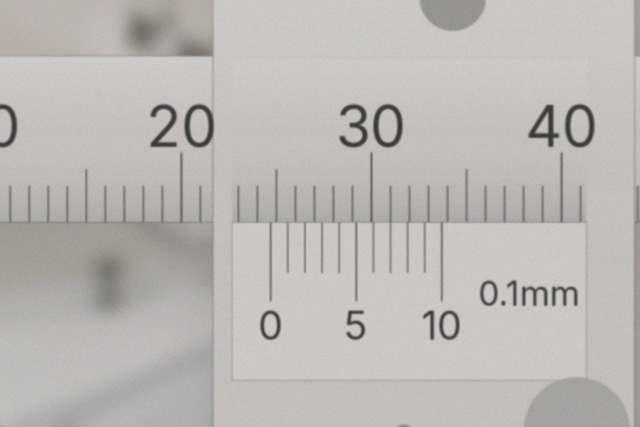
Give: 24.7,mm
